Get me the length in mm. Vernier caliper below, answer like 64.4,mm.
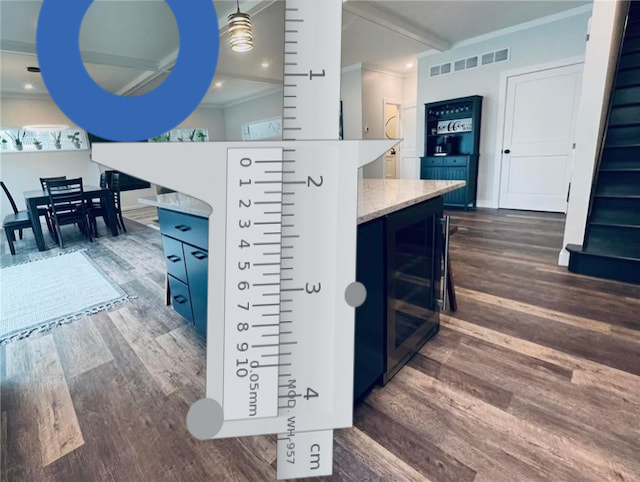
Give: 18.0,mm
